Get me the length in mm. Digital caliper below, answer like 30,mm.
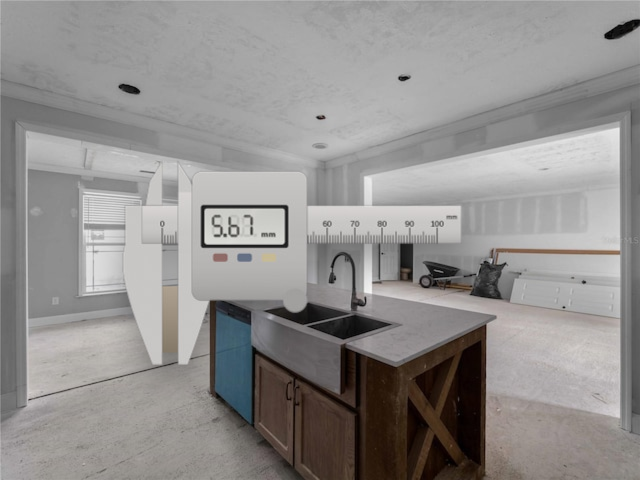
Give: 5.67,mm
